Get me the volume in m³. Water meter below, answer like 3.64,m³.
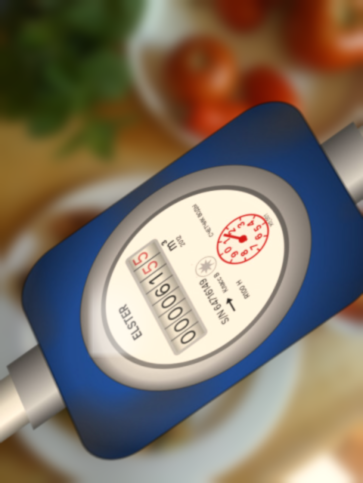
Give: 61.551,m³
